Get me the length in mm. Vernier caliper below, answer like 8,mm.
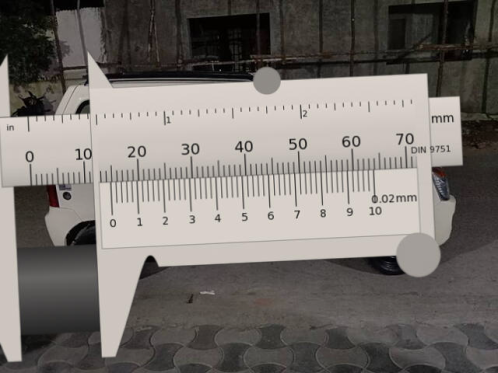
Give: 14.8,mm
